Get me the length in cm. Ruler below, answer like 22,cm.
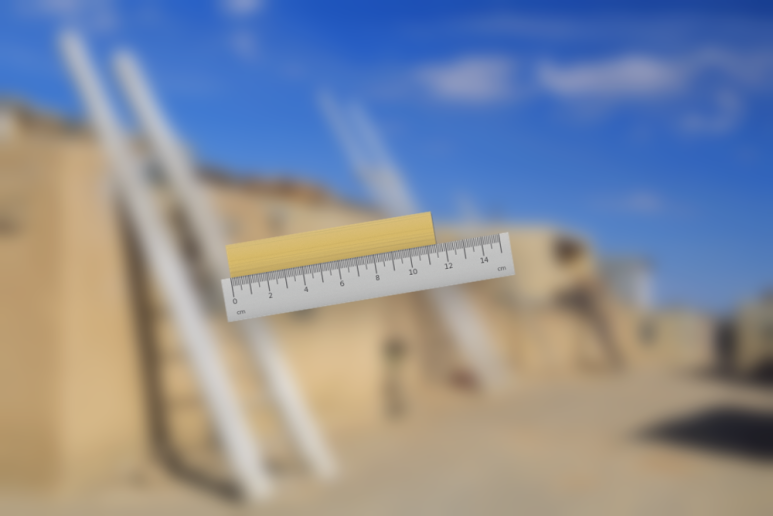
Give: 11.5,cm
